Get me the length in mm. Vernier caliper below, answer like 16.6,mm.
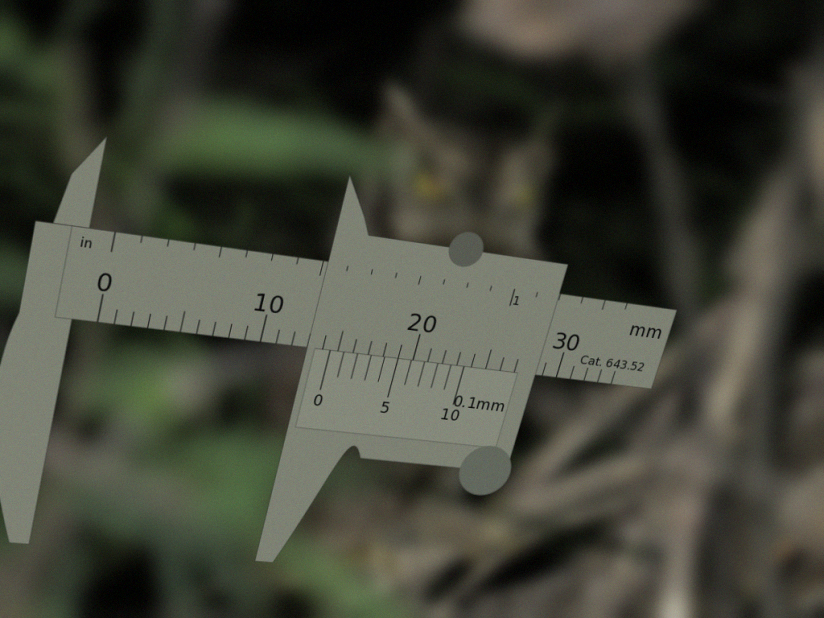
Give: 14.5,mm
